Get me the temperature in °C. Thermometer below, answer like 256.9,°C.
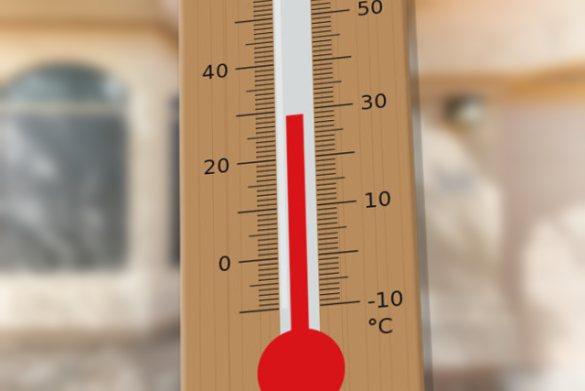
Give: 29,°C
